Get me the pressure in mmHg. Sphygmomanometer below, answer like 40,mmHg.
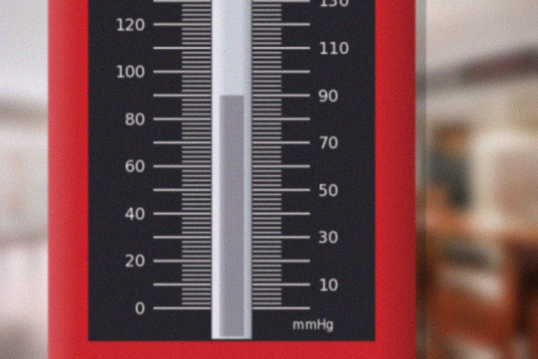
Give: 90,mmHg
